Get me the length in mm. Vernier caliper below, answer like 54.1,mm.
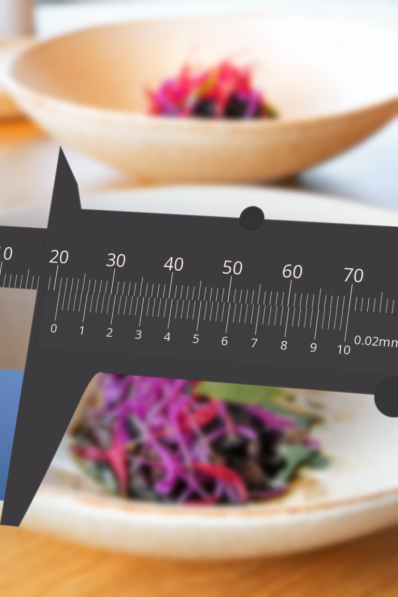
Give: 21.0,mm
